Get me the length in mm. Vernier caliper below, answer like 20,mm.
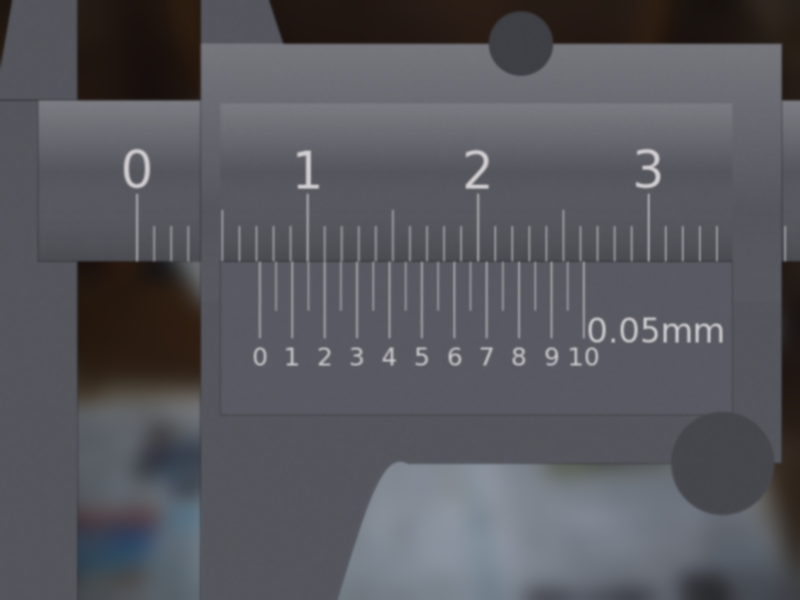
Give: 7.2,mm
